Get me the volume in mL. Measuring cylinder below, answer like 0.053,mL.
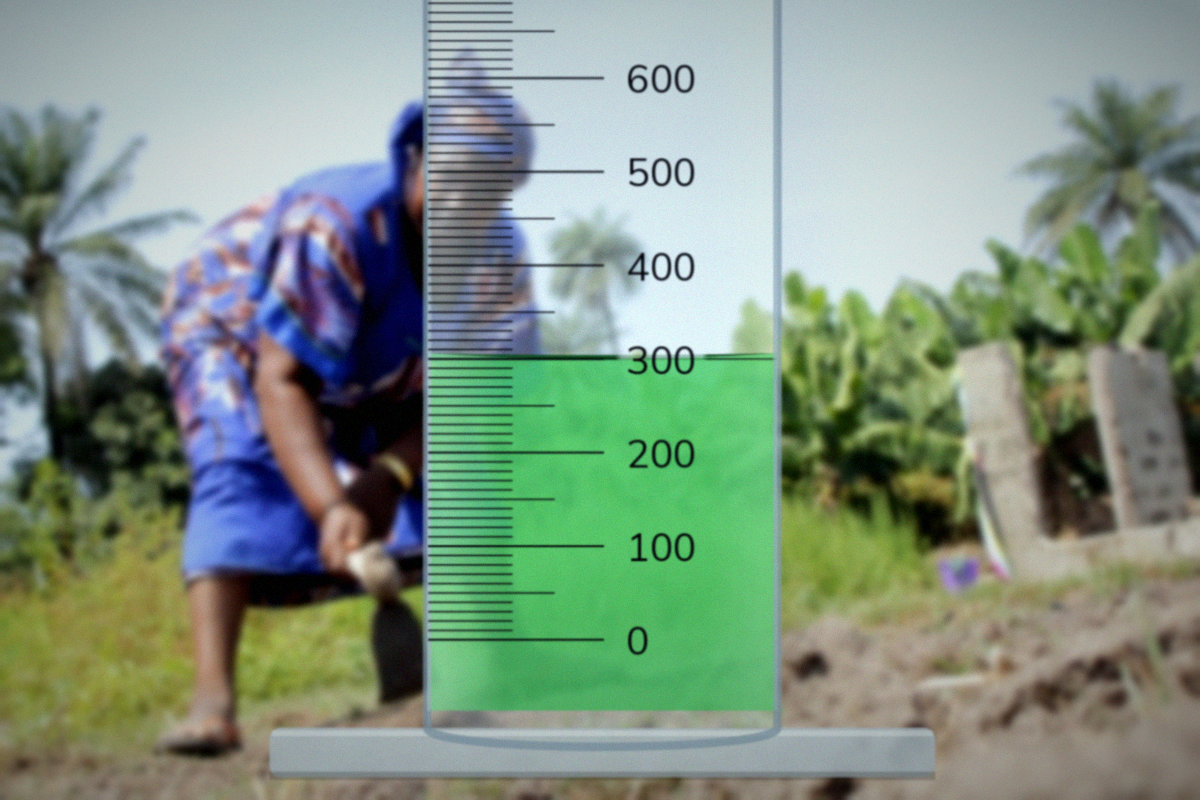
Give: 300,mL
